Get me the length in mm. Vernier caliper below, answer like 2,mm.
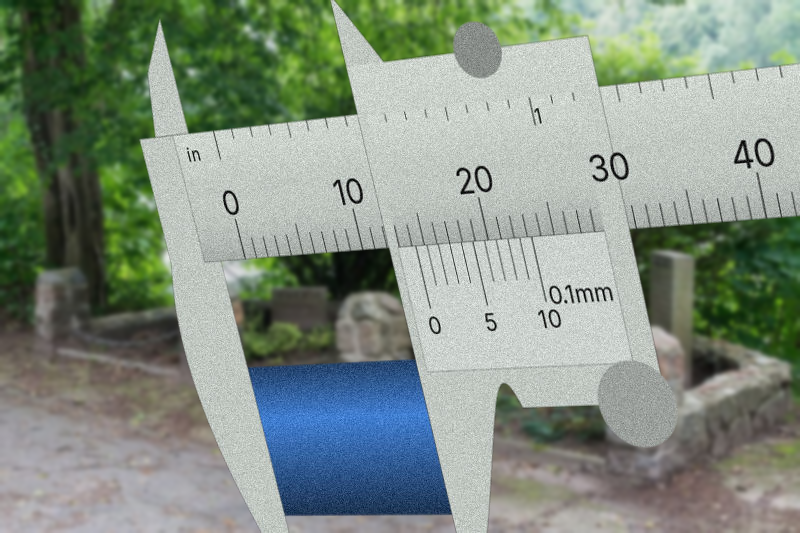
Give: 14.3,mm
